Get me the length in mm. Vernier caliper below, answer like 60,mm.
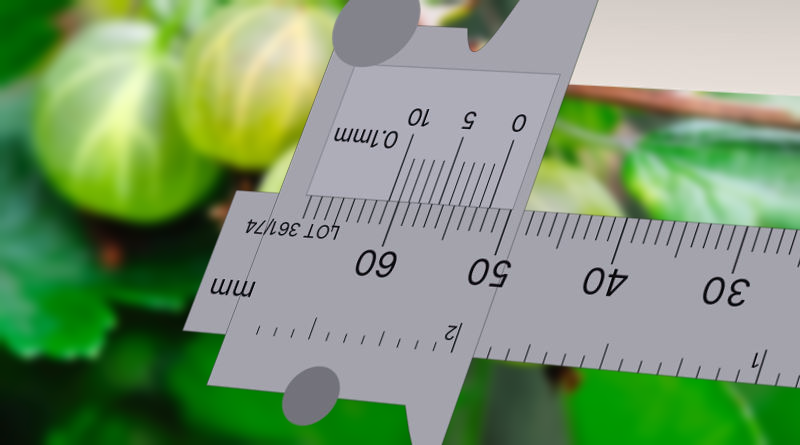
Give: 51.9,mm
